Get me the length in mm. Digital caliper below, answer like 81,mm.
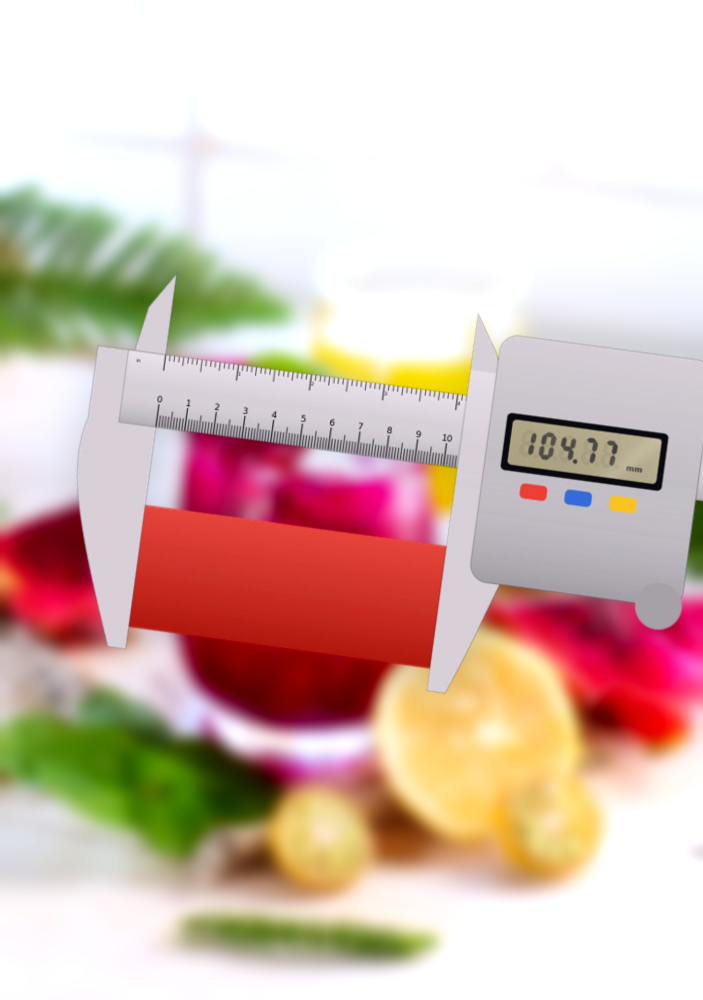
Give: 104.77,mm
